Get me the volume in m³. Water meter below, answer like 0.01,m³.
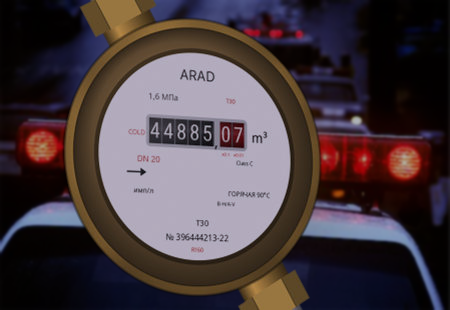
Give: 44885.07,m³
